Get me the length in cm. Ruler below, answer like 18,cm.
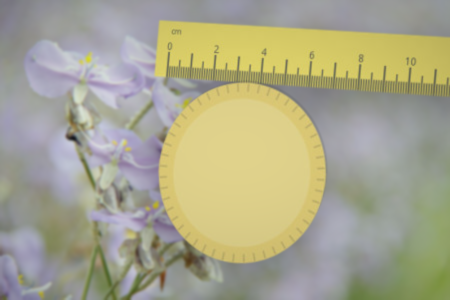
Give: 7,cm
